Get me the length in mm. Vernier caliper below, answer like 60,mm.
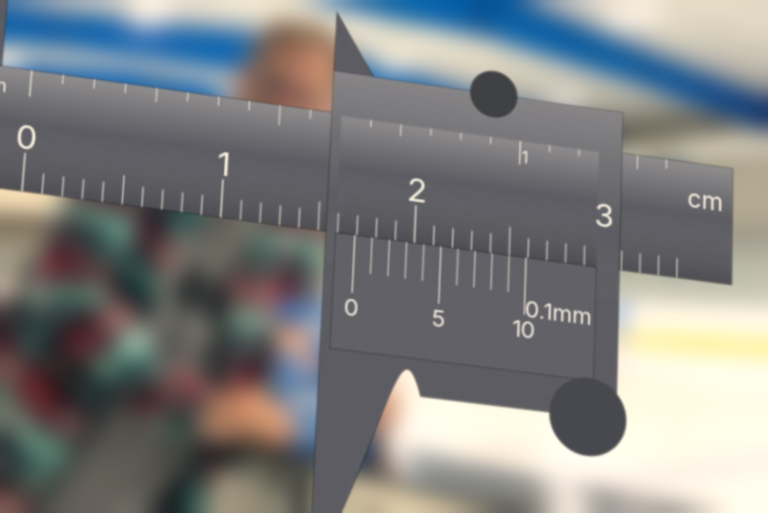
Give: 16.9,mm
